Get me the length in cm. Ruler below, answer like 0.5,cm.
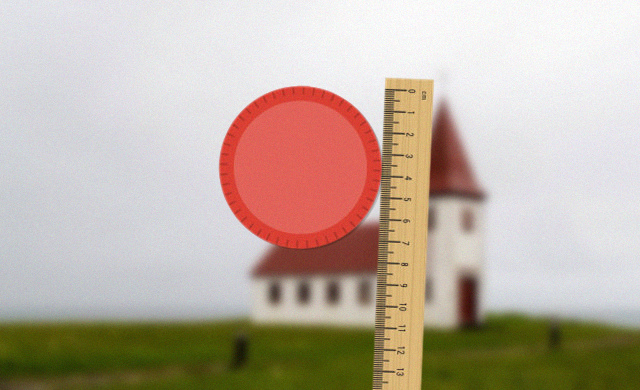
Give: 7.5,cm
